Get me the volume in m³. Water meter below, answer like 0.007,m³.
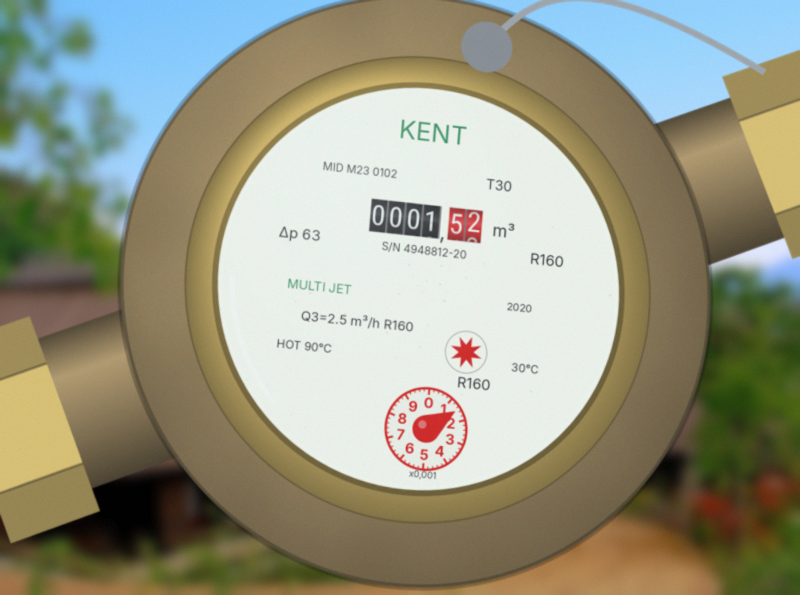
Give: 1.521,m³
